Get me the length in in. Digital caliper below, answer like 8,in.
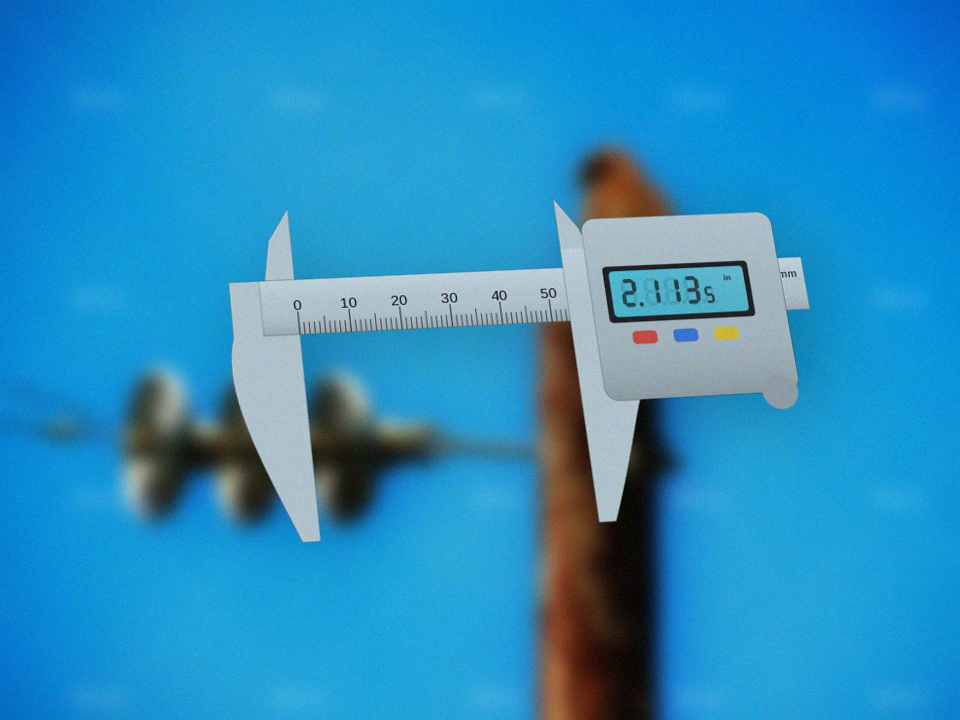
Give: 2.1135,in
